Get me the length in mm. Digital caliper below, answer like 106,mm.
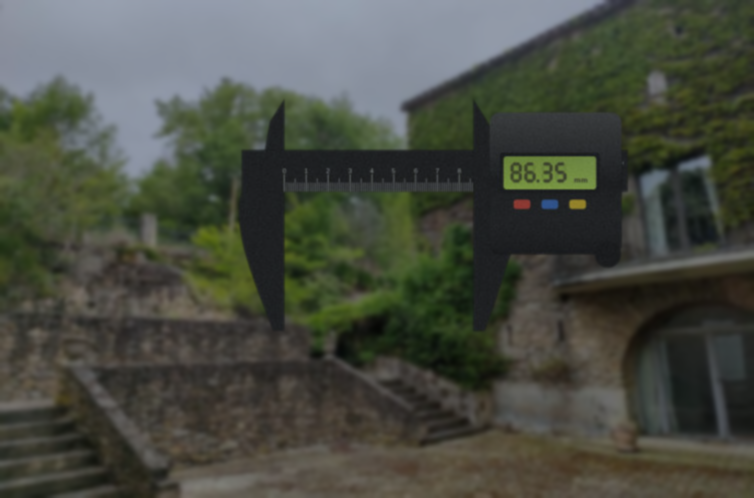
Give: 86.35,mm
